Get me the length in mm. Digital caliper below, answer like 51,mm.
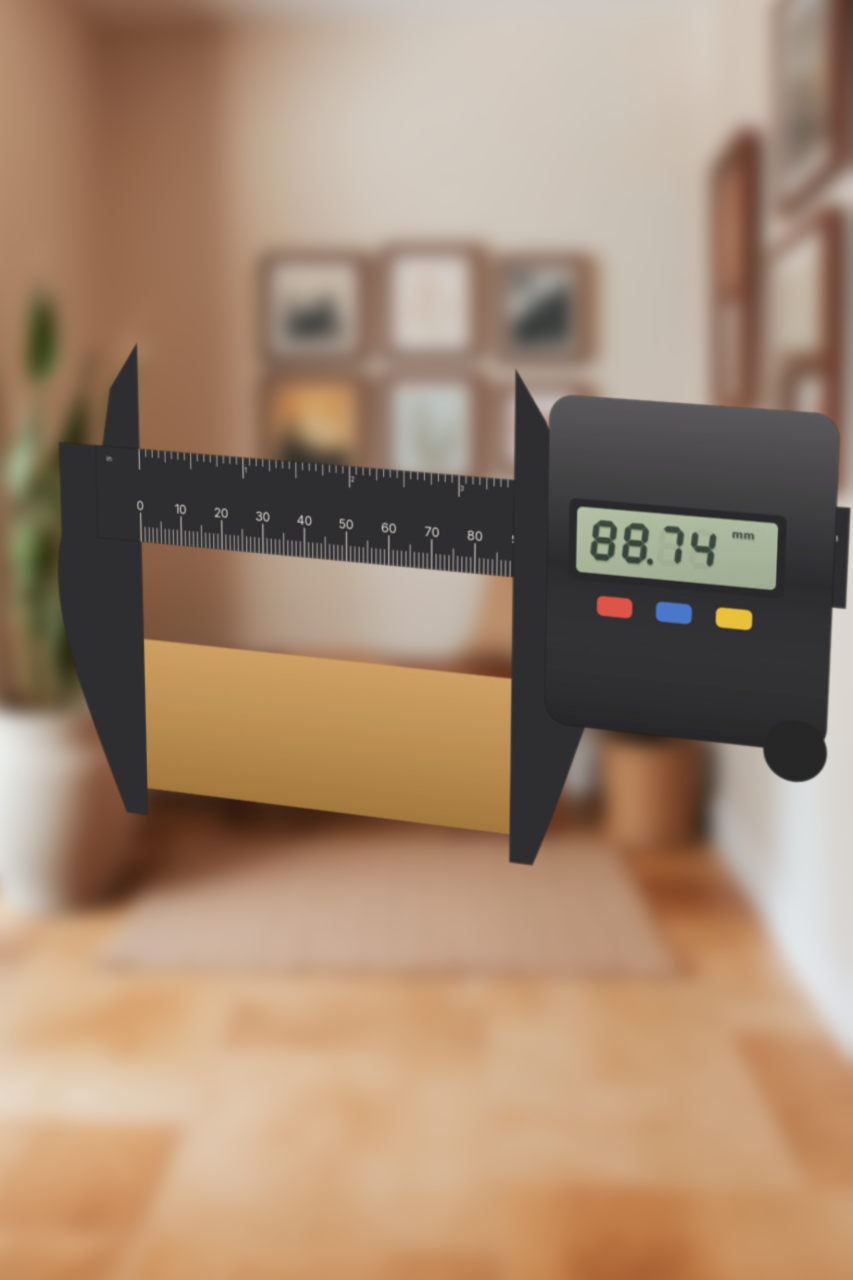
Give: 88.74,mm
